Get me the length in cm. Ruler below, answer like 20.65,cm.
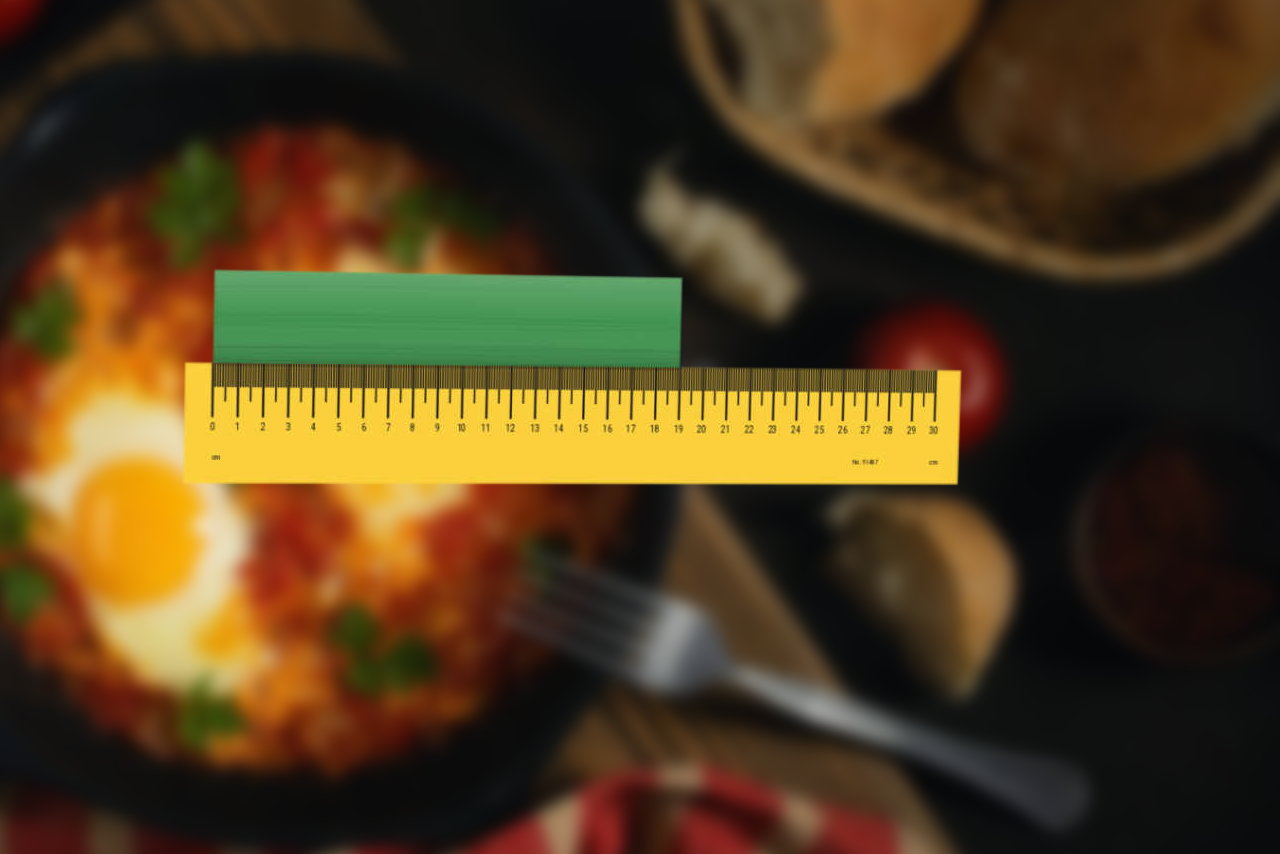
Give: 19,cm
